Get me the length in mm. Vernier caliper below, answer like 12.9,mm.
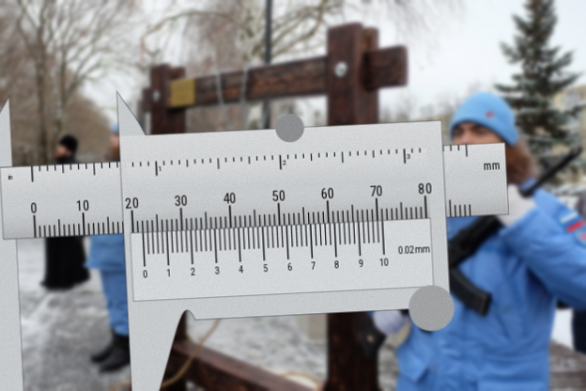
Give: 22.0,mm
